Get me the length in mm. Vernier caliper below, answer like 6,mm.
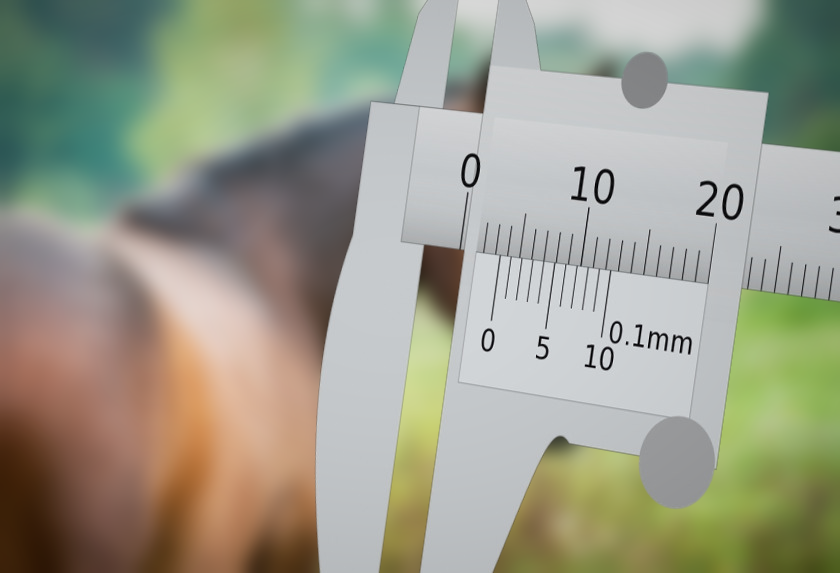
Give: 3.4,mm
